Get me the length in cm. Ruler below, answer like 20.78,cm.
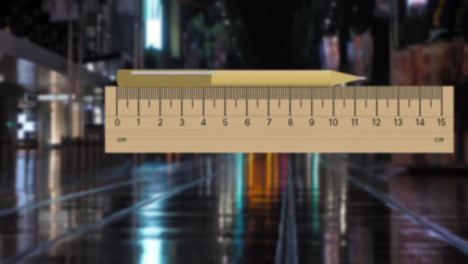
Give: 11.5,cm
